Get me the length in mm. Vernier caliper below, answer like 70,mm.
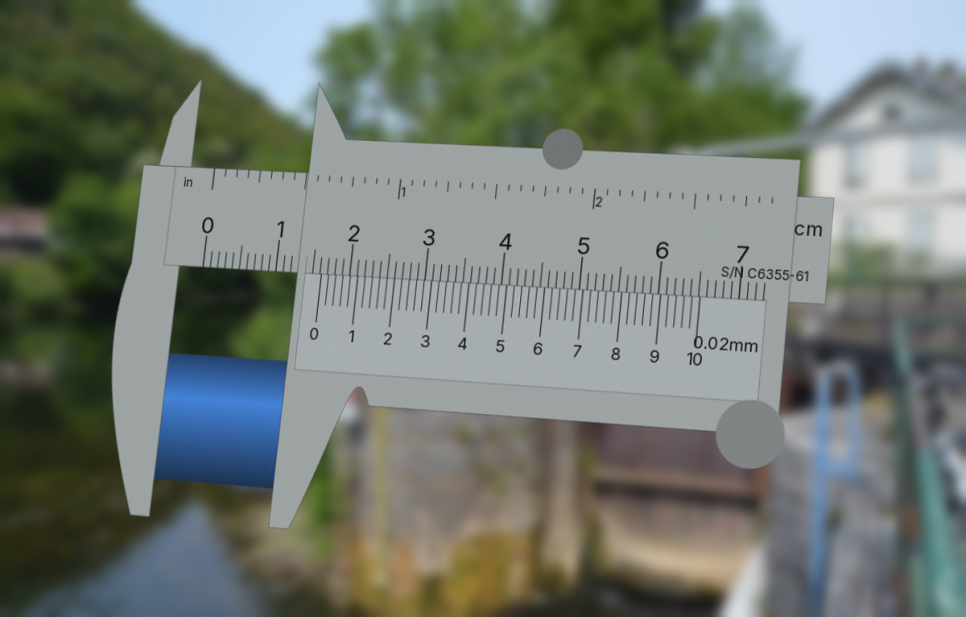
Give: 16.2,mm
